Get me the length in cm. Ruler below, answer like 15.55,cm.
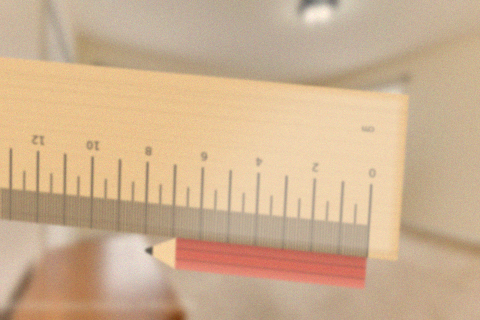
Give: 8,cm
